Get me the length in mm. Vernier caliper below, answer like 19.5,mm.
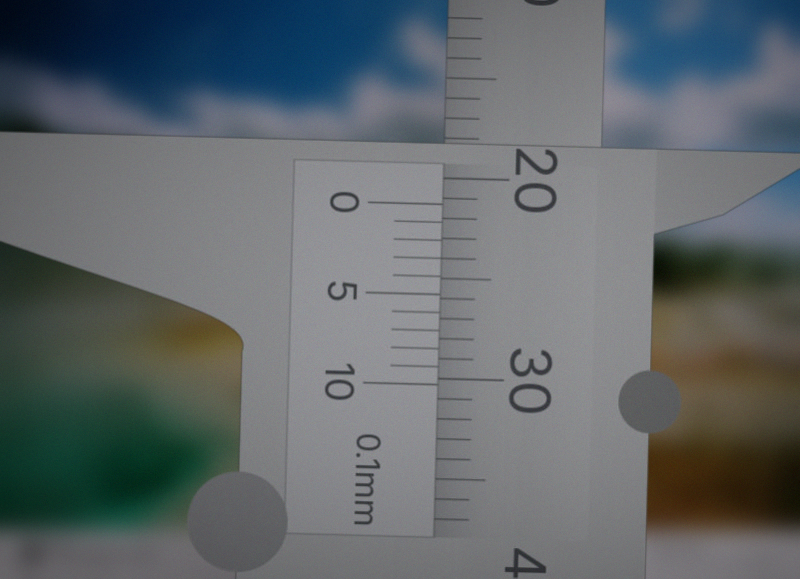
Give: 21.3,mm
